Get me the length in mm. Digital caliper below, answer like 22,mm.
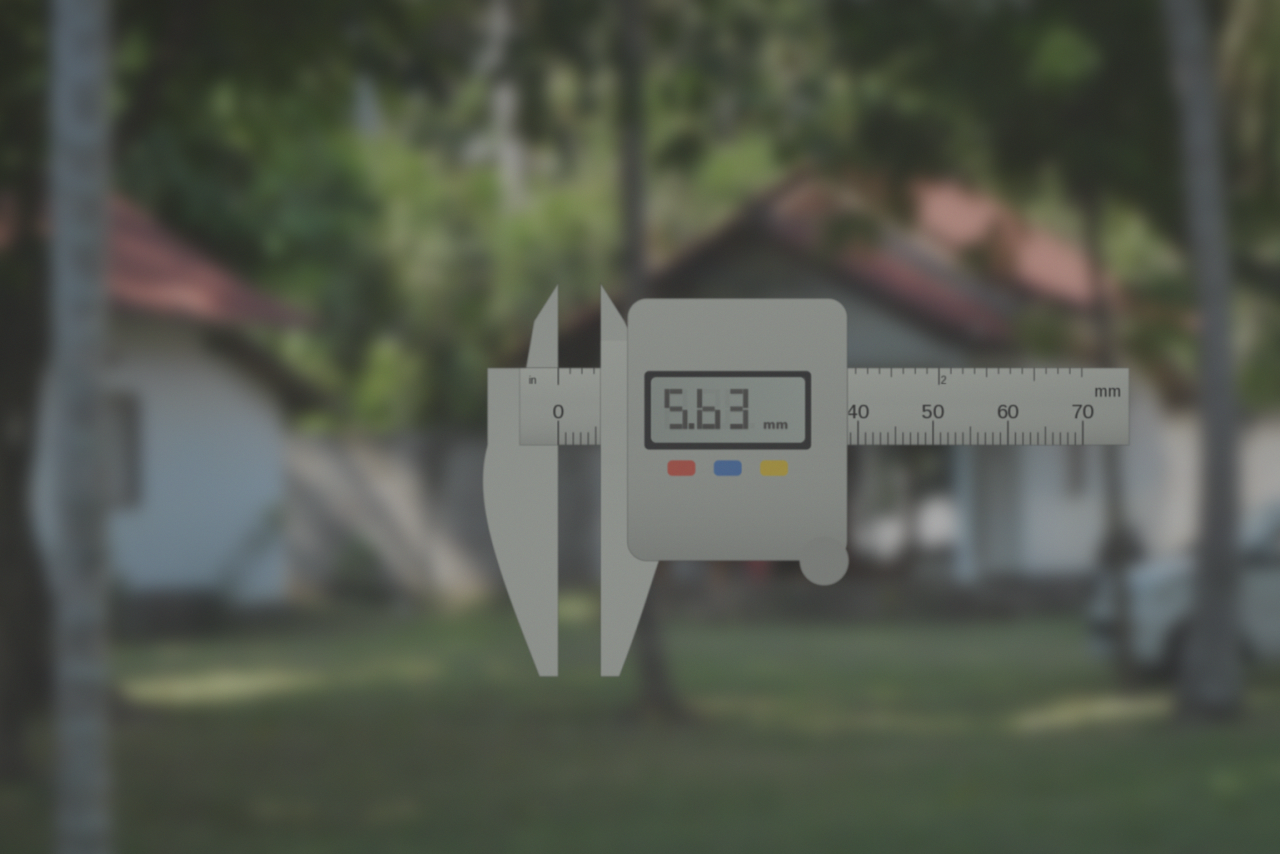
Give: 5.63,mm
